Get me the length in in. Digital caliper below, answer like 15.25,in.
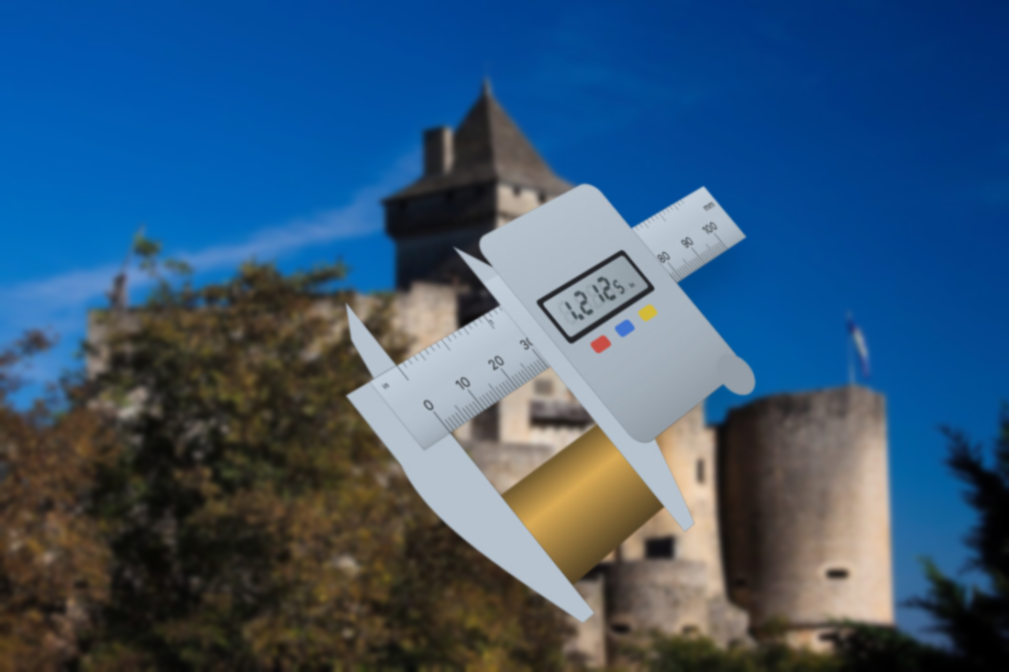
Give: 1.2125,in
